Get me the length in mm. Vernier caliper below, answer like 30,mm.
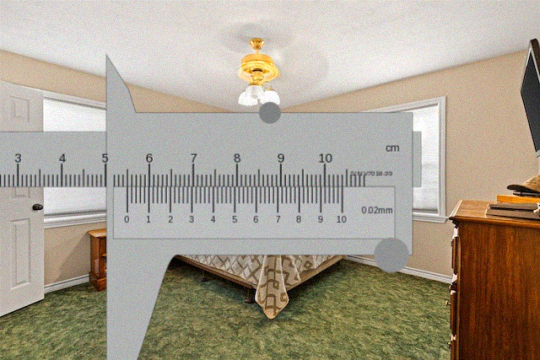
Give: 55.0,mm
